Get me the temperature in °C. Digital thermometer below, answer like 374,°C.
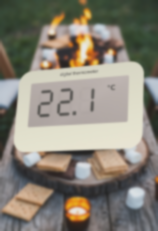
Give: 22.1,°C
